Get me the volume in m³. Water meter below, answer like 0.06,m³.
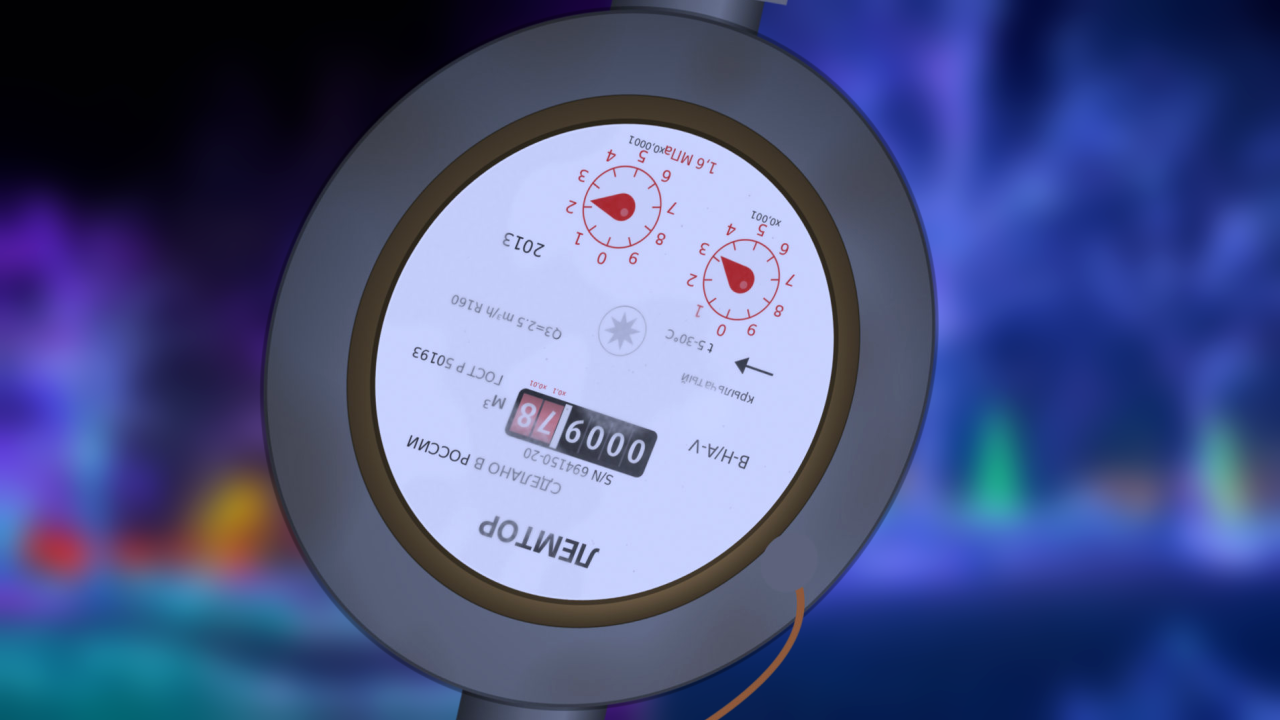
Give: 9.7832,m³
